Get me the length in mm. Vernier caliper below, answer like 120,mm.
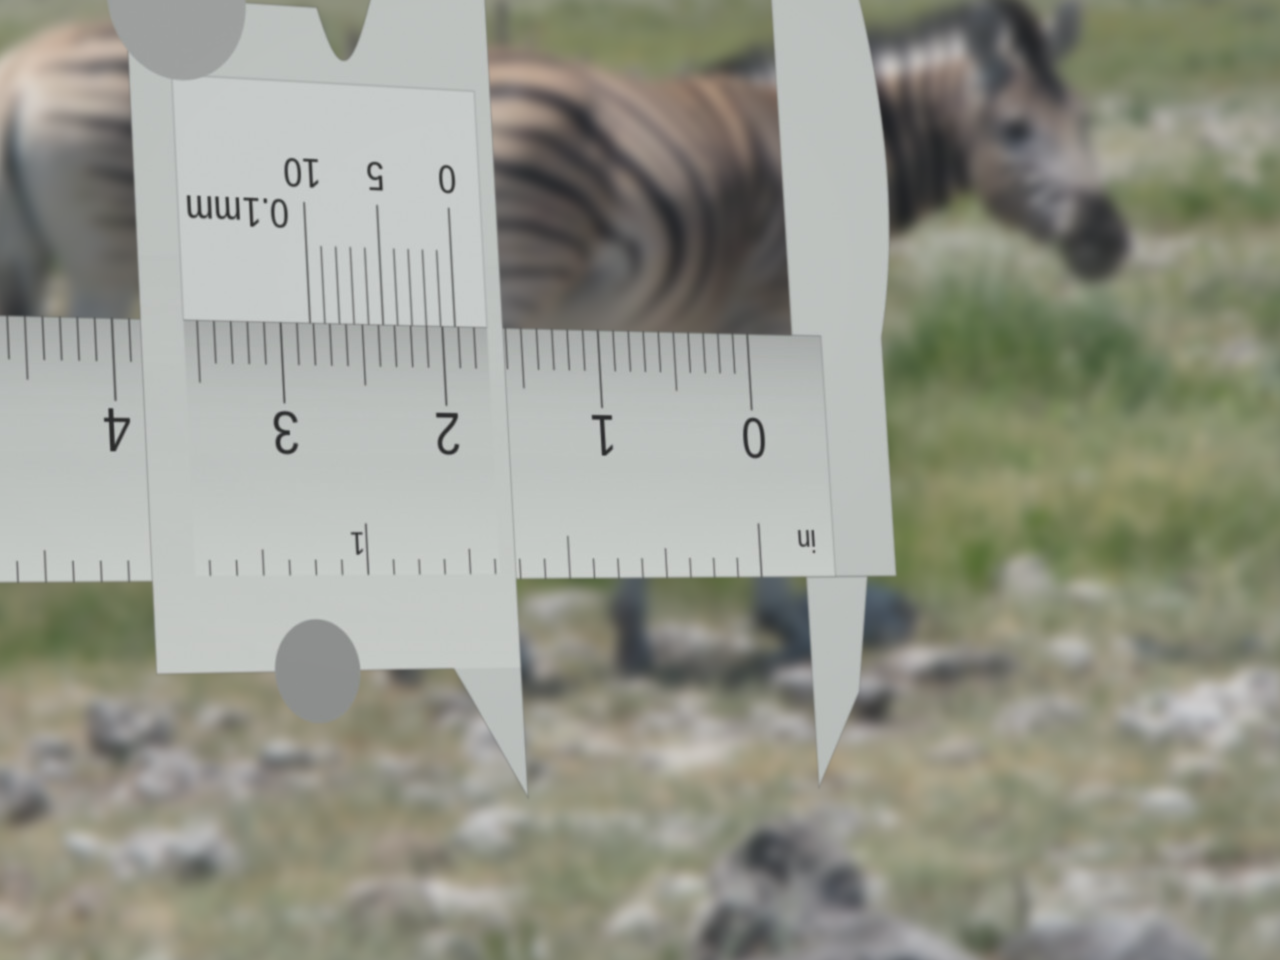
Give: 19.2,mm
